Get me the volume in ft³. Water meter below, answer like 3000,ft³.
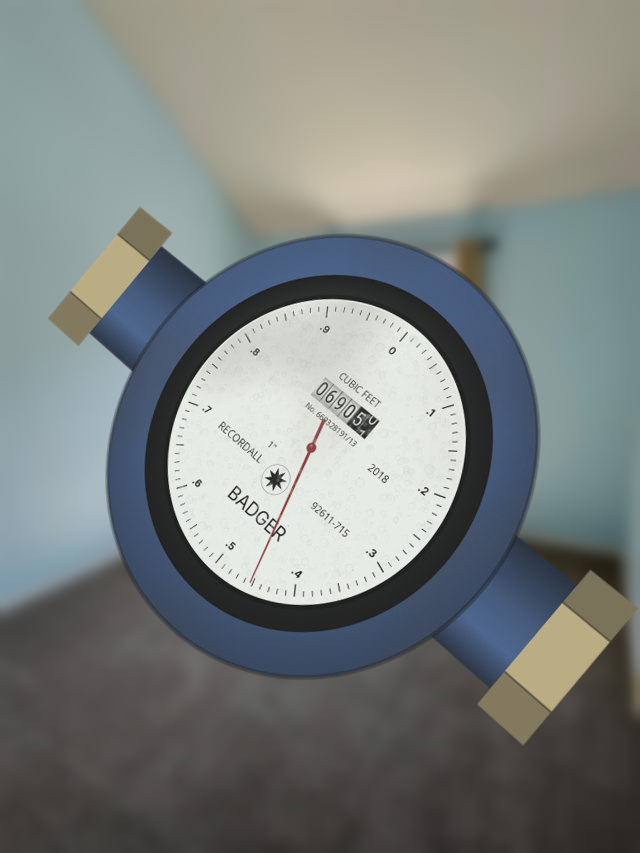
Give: 69050.45,ft³
